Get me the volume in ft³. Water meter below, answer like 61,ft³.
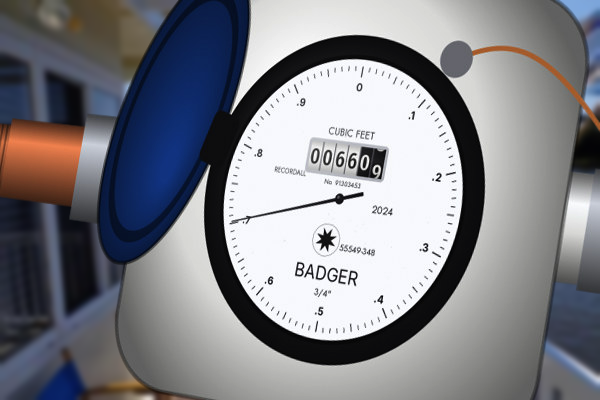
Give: 6608.70,ft³
